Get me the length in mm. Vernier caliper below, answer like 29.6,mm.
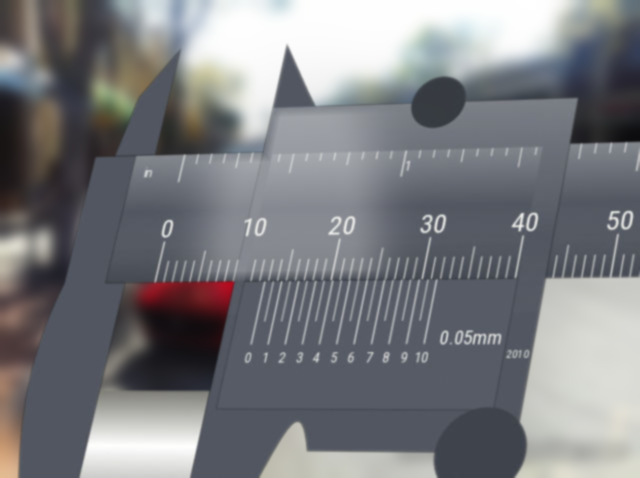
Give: 12.6,mm
